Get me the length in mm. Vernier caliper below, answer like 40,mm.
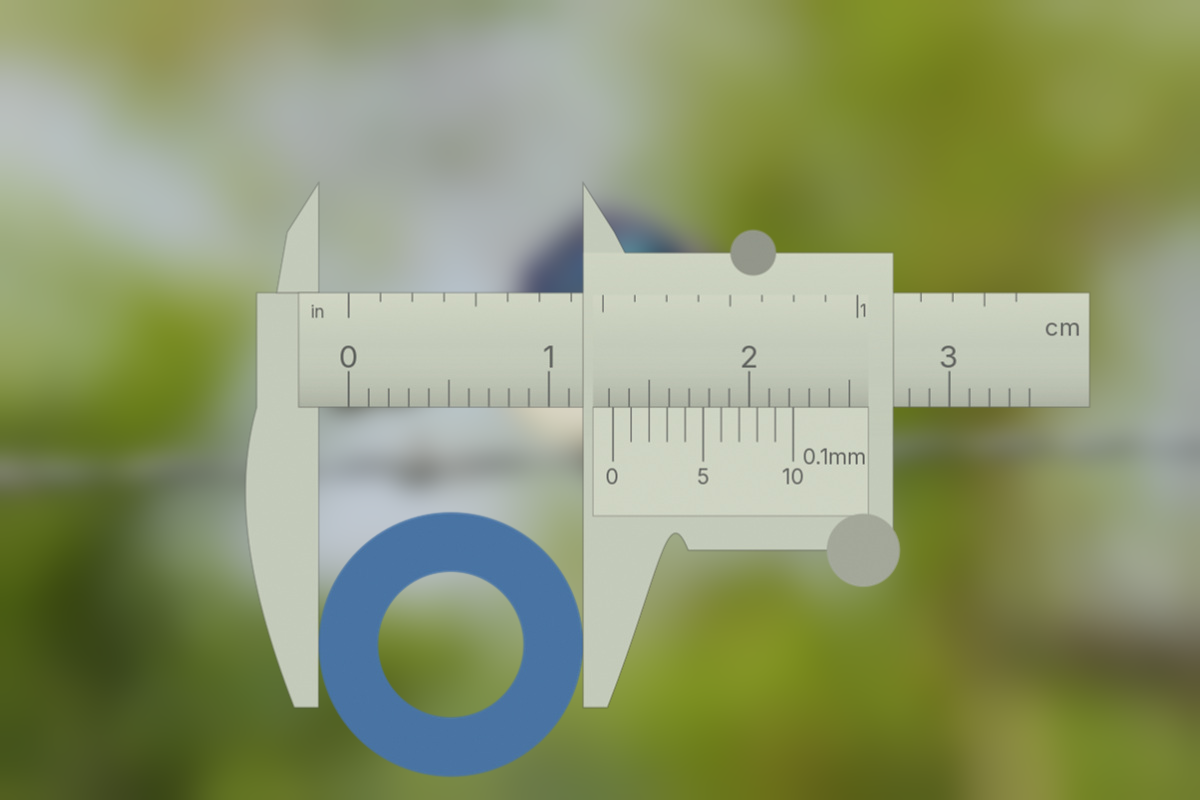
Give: 13.2,mm
